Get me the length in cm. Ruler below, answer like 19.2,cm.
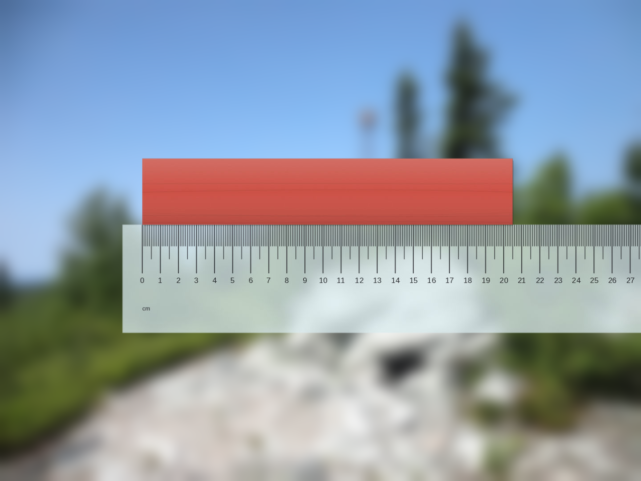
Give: 20.5,cm
